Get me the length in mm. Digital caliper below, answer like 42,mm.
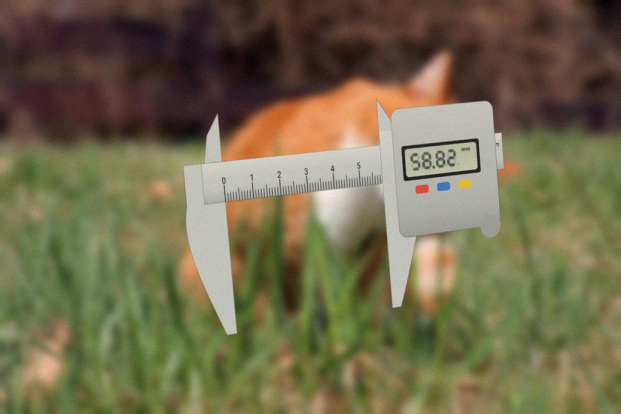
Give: 58.82,mm
